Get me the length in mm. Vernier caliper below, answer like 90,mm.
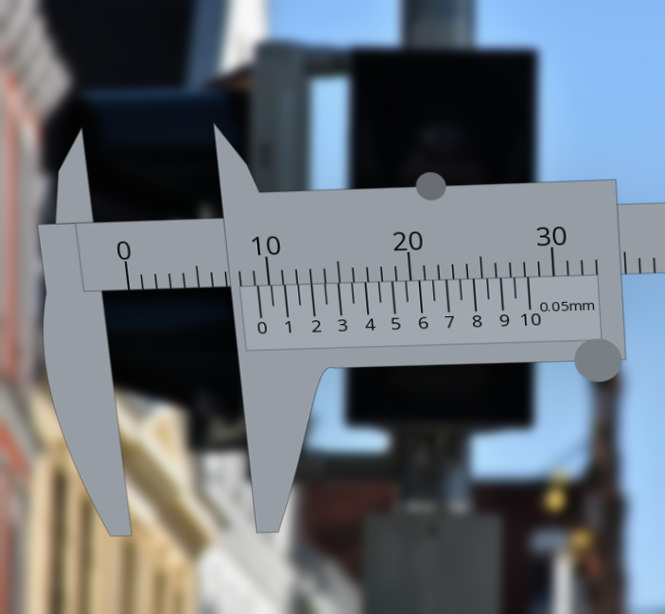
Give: 9.2,mm
